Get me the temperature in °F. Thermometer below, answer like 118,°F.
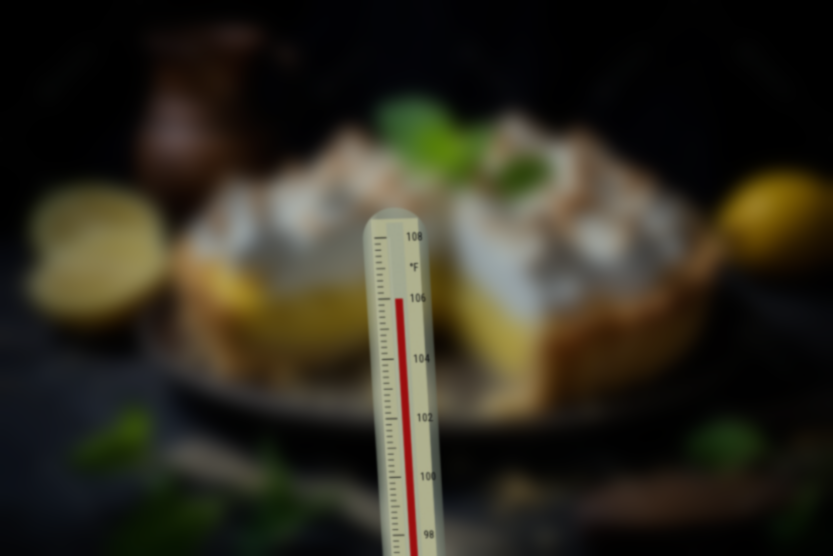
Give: 106,°F
